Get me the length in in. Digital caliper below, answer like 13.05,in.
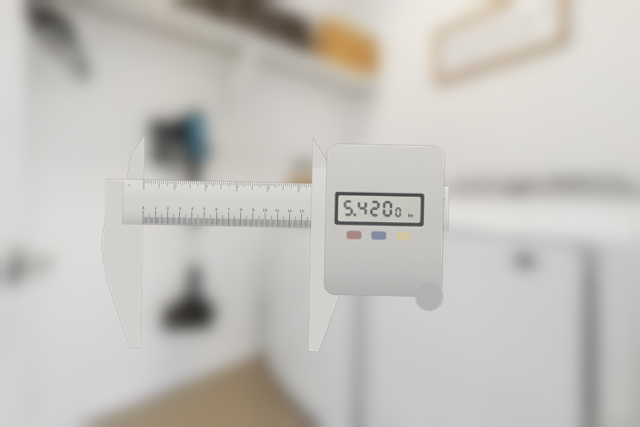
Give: 5.4200,in
